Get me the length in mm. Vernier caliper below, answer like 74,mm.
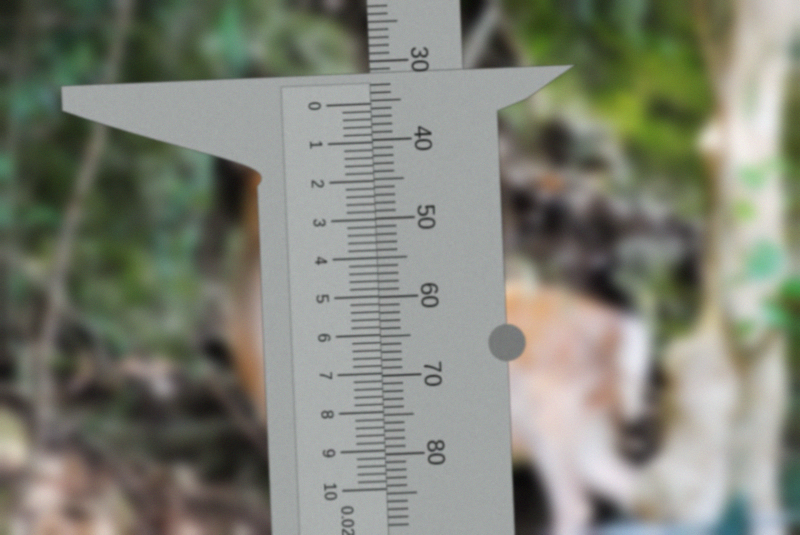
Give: 35.4,mm
